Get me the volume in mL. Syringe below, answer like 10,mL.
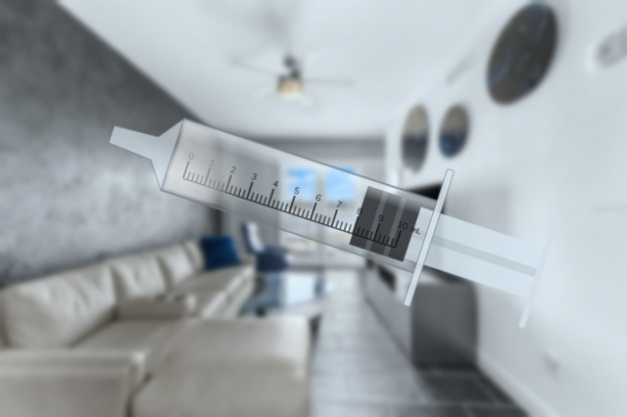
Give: 8,mL
